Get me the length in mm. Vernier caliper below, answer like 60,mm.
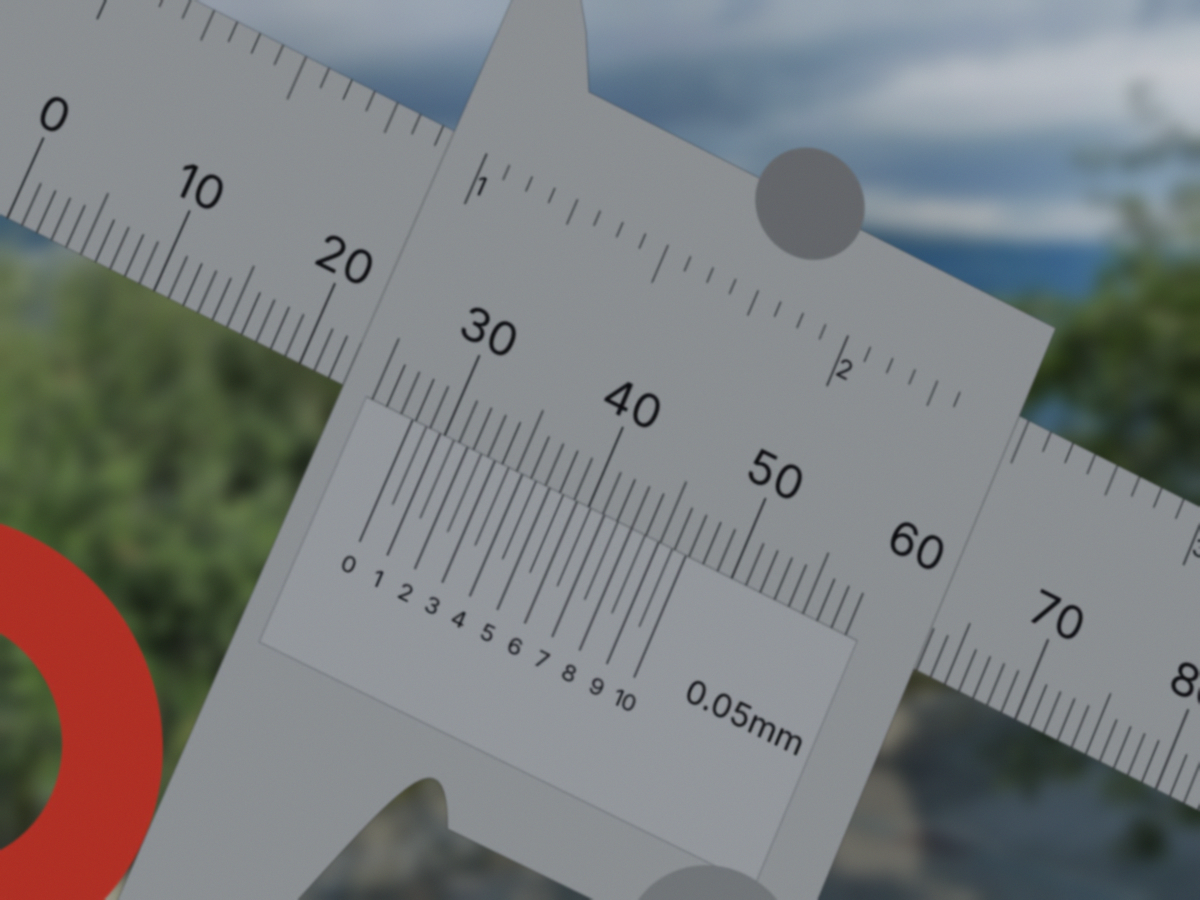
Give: 27.8,mm
